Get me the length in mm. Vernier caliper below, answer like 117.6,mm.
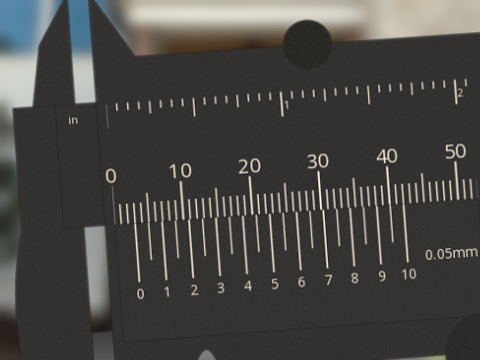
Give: 3.0,mm
